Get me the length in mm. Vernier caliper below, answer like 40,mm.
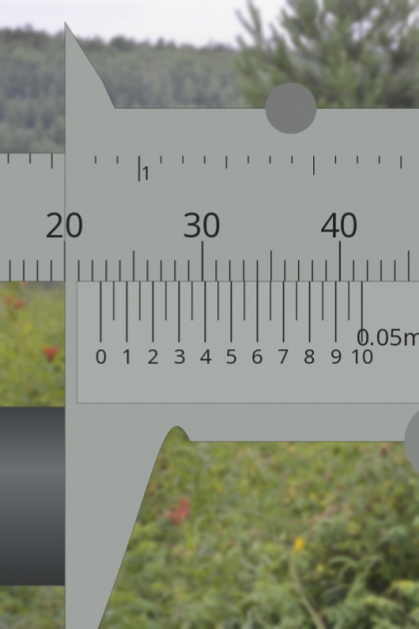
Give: 22.6,mm
